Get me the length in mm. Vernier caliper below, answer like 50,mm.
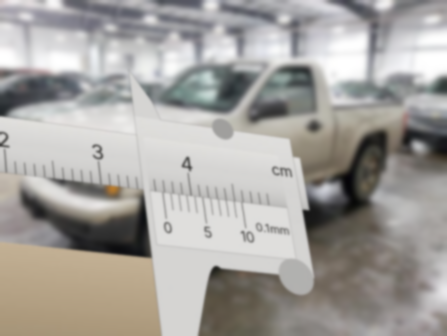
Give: 36.8,mm
